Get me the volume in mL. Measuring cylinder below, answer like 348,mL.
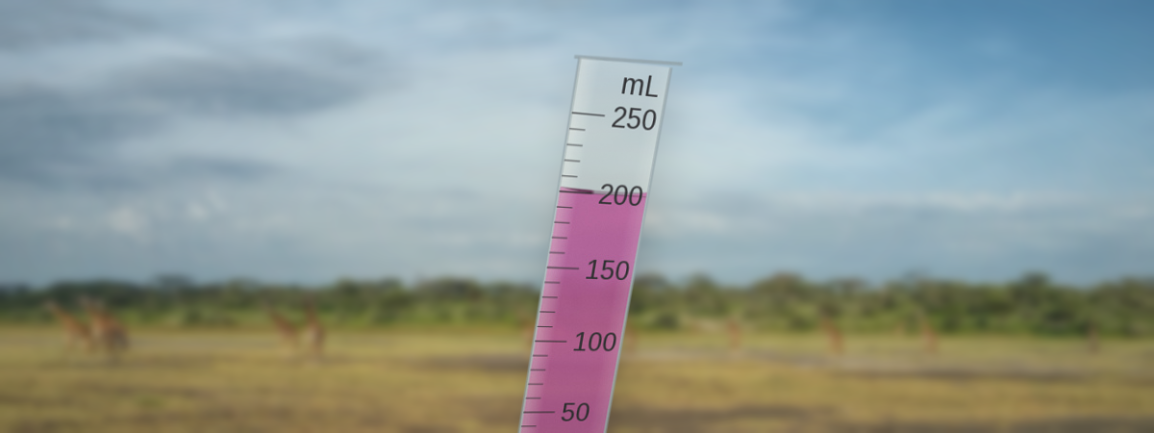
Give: 200,mL
